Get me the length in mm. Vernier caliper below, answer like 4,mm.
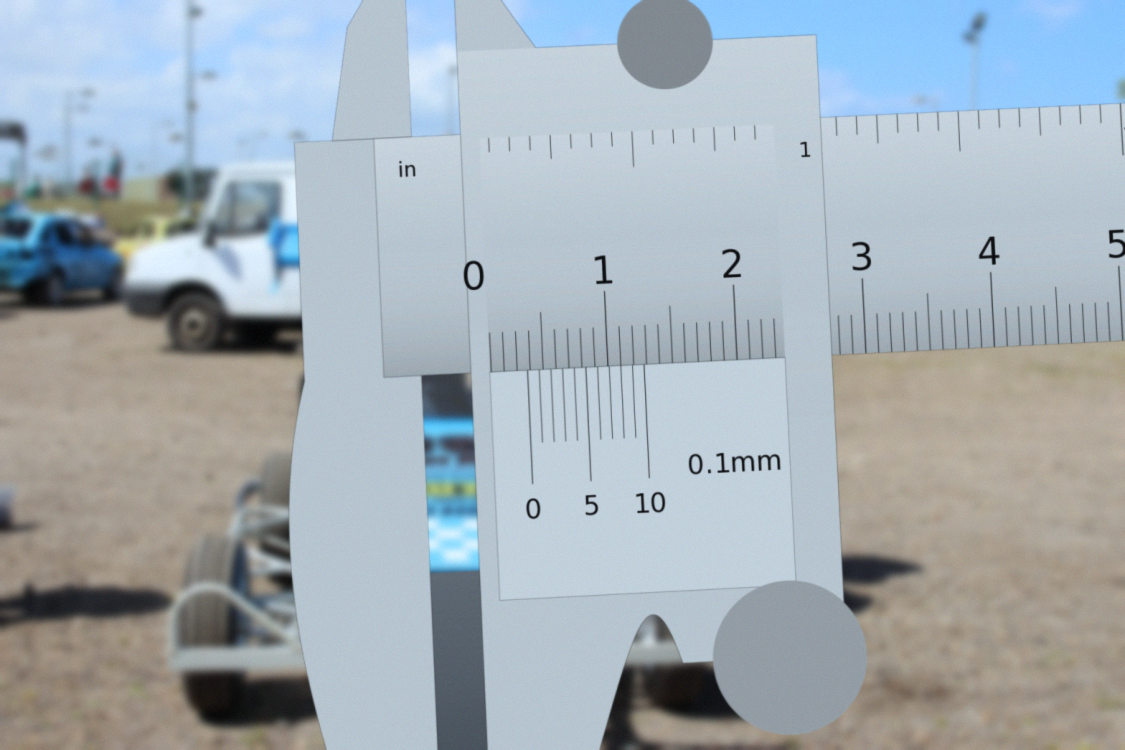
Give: 3.8,mm
